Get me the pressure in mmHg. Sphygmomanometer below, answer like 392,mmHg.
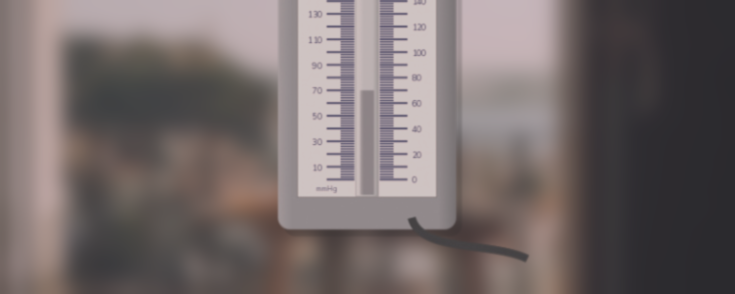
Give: 70,mmHg
